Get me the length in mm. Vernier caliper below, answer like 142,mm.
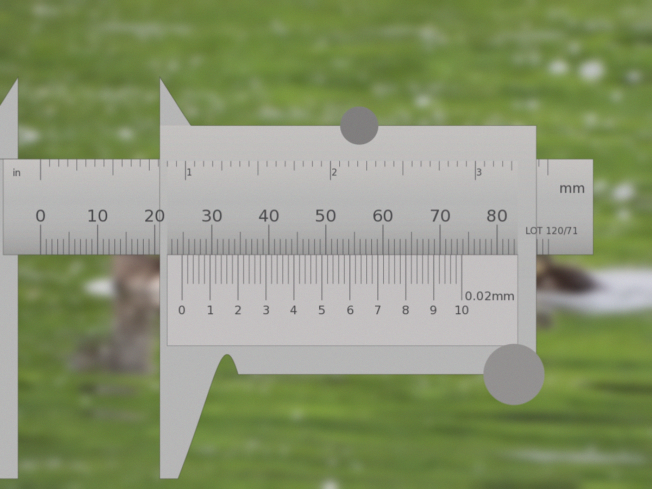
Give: 24.8,mm
